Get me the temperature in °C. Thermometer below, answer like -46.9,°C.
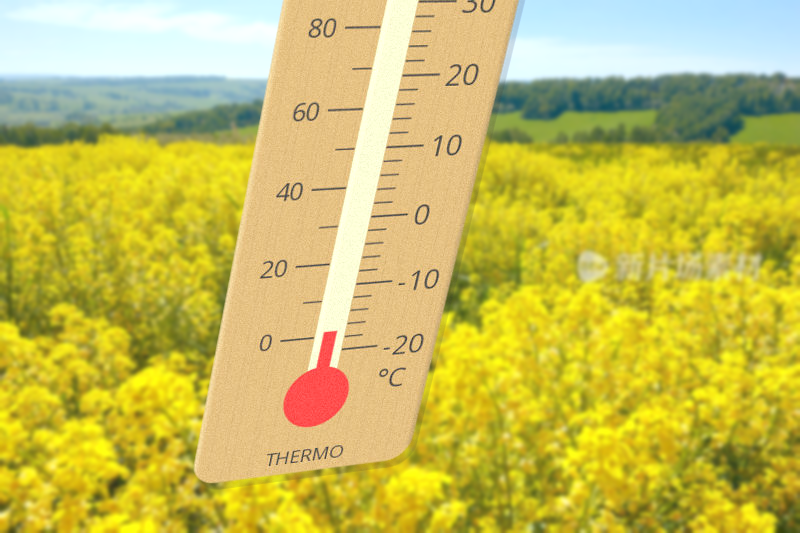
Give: -17,°C
